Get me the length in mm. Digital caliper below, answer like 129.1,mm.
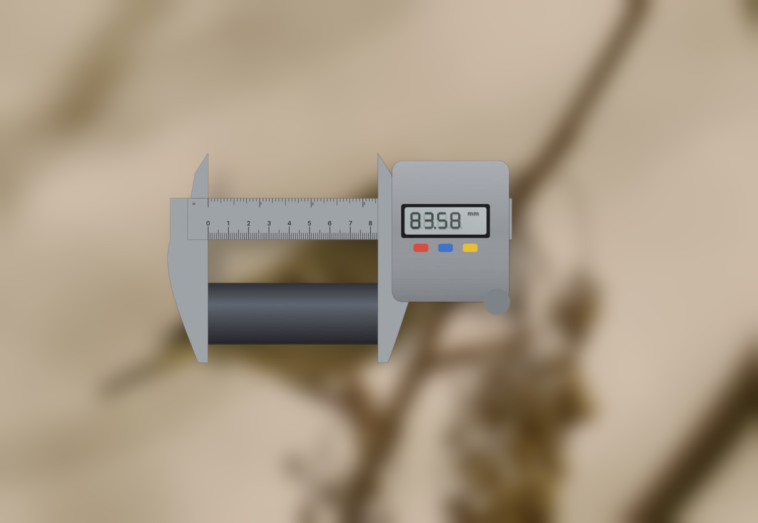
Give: 83.58,mm
